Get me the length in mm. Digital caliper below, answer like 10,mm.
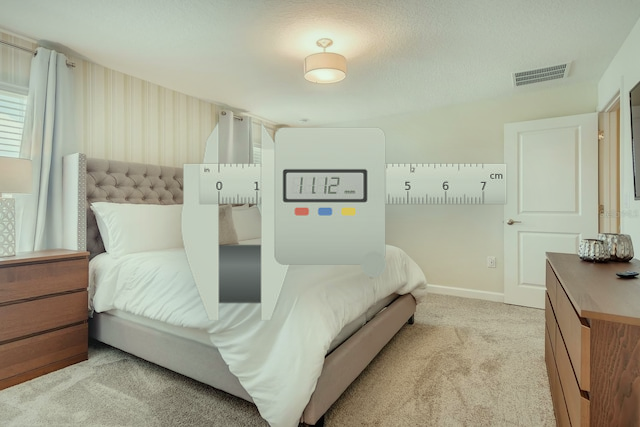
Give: 11.12,mm
